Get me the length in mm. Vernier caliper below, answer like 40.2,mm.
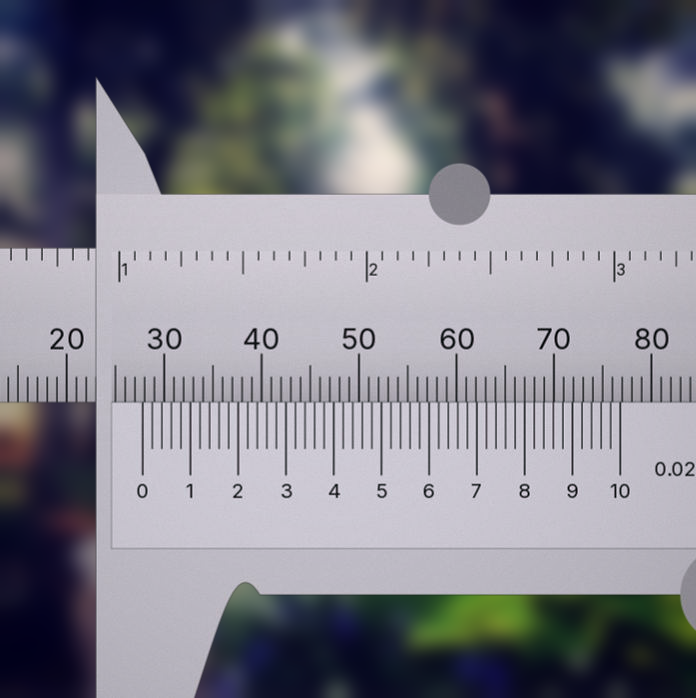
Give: 27.8,mm
